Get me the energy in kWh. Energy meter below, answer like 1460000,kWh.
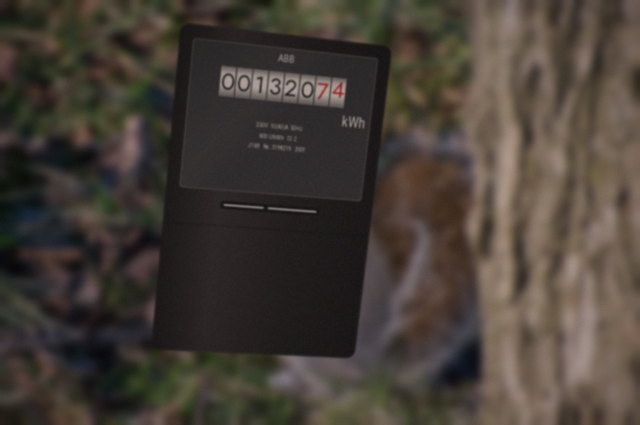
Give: 1320.74,kWh
